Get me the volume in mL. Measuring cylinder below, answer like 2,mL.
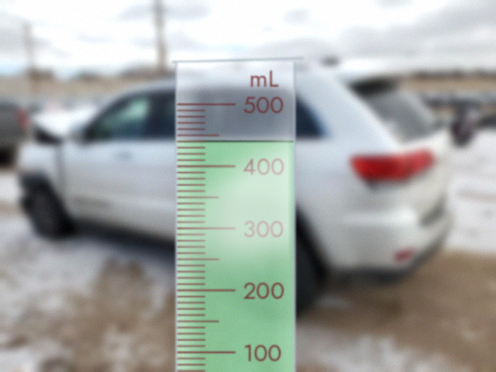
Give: 440,mL
